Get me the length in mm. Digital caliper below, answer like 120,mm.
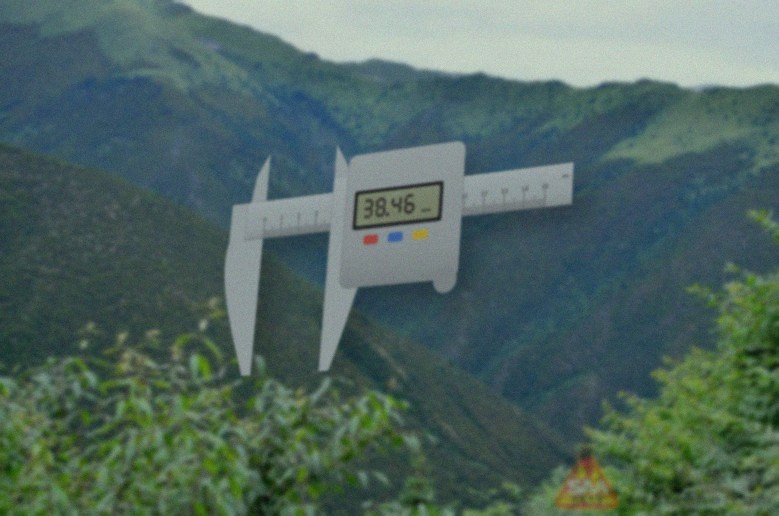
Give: 38.46,mm
